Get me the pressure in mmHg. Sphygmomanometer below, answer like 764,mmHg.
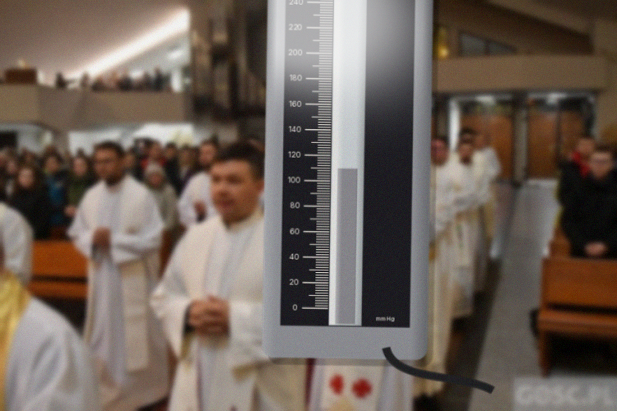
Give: 110,mmHg
